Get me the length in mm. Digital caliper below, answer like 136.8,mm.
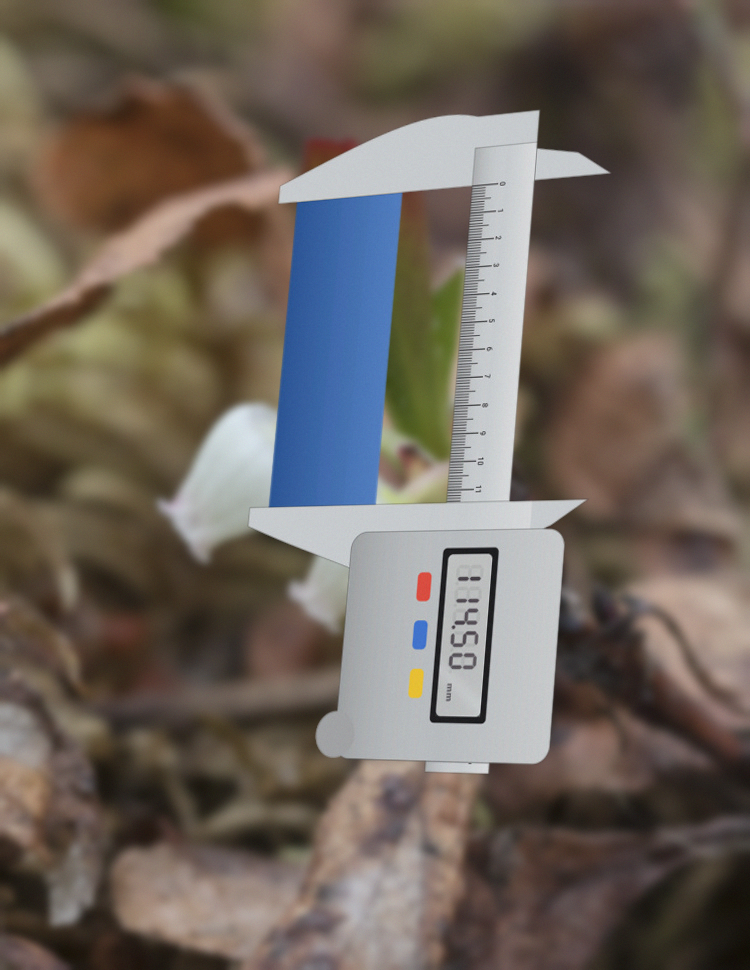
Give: 114.50,mm
